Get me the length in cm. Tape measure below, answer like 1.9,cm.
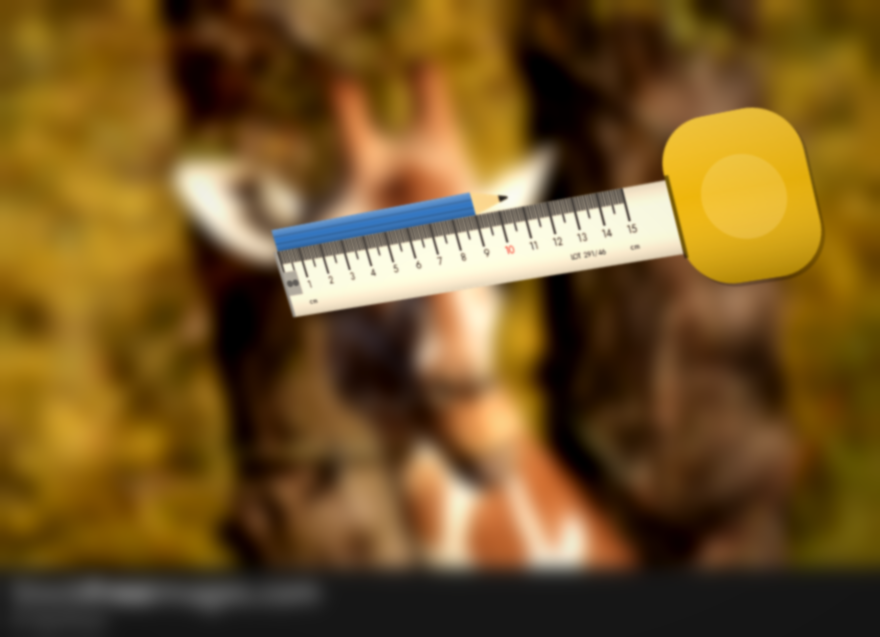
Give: 10.5,cm
